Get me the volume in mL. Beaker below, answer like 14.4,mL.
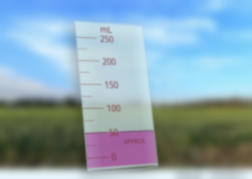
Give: 50,mL
